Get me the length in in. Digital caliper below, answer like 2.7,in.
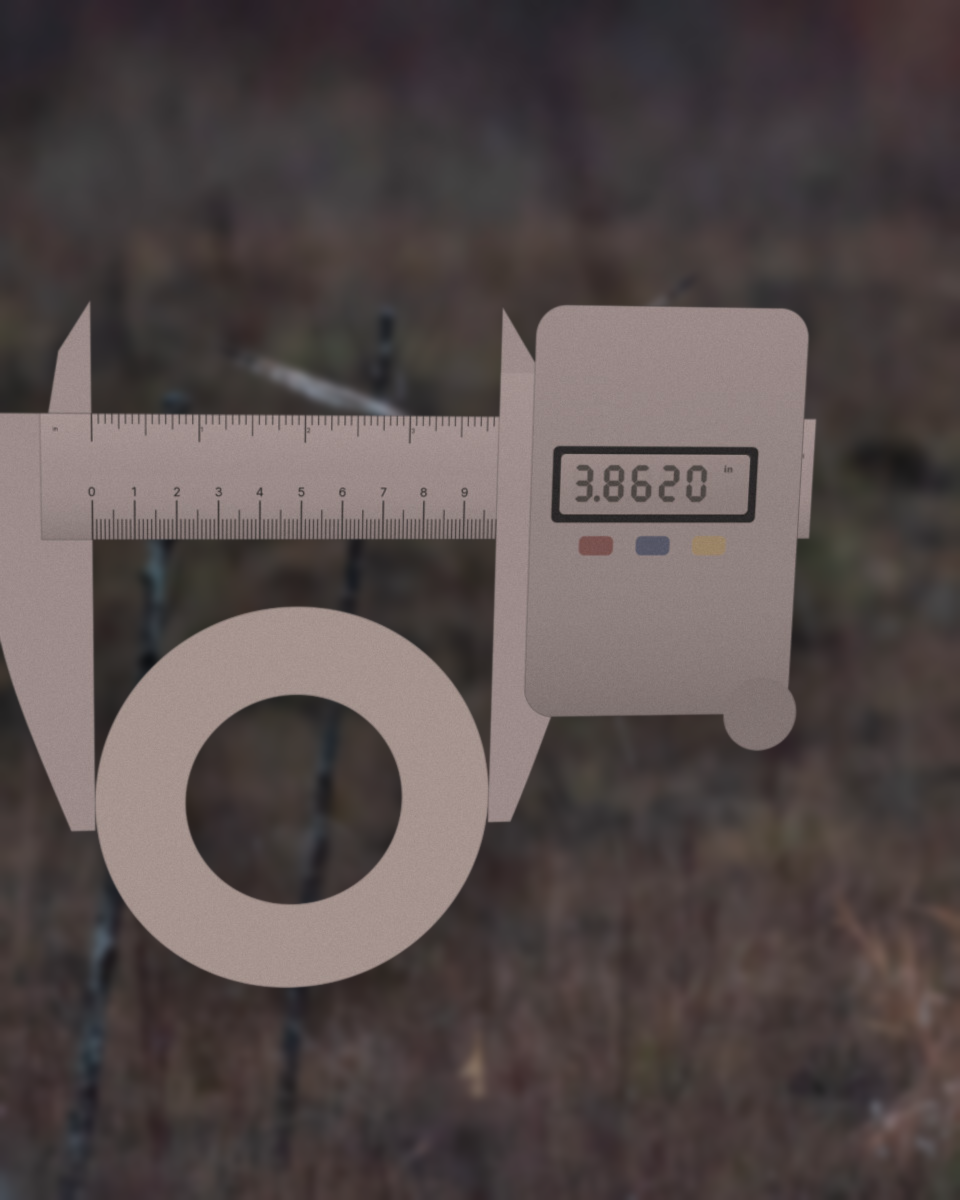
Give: 3.8620,in
